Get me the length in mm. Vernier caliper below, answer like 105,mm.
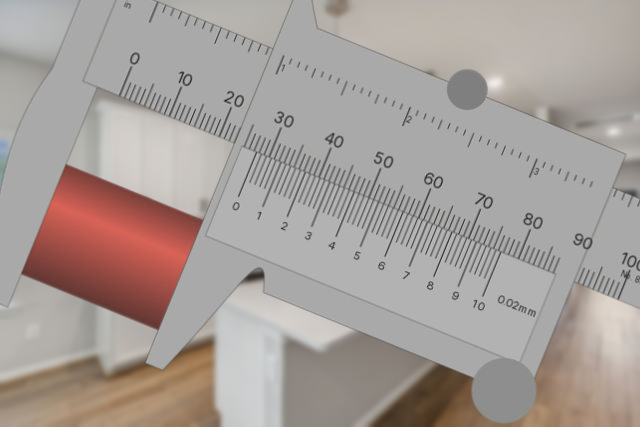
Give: 27.5,mm
